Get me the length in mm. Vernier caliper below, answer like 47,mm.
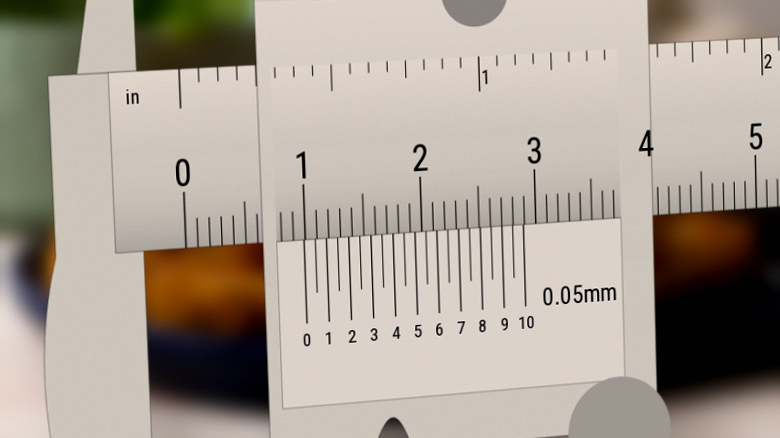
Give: 9.9,mm
